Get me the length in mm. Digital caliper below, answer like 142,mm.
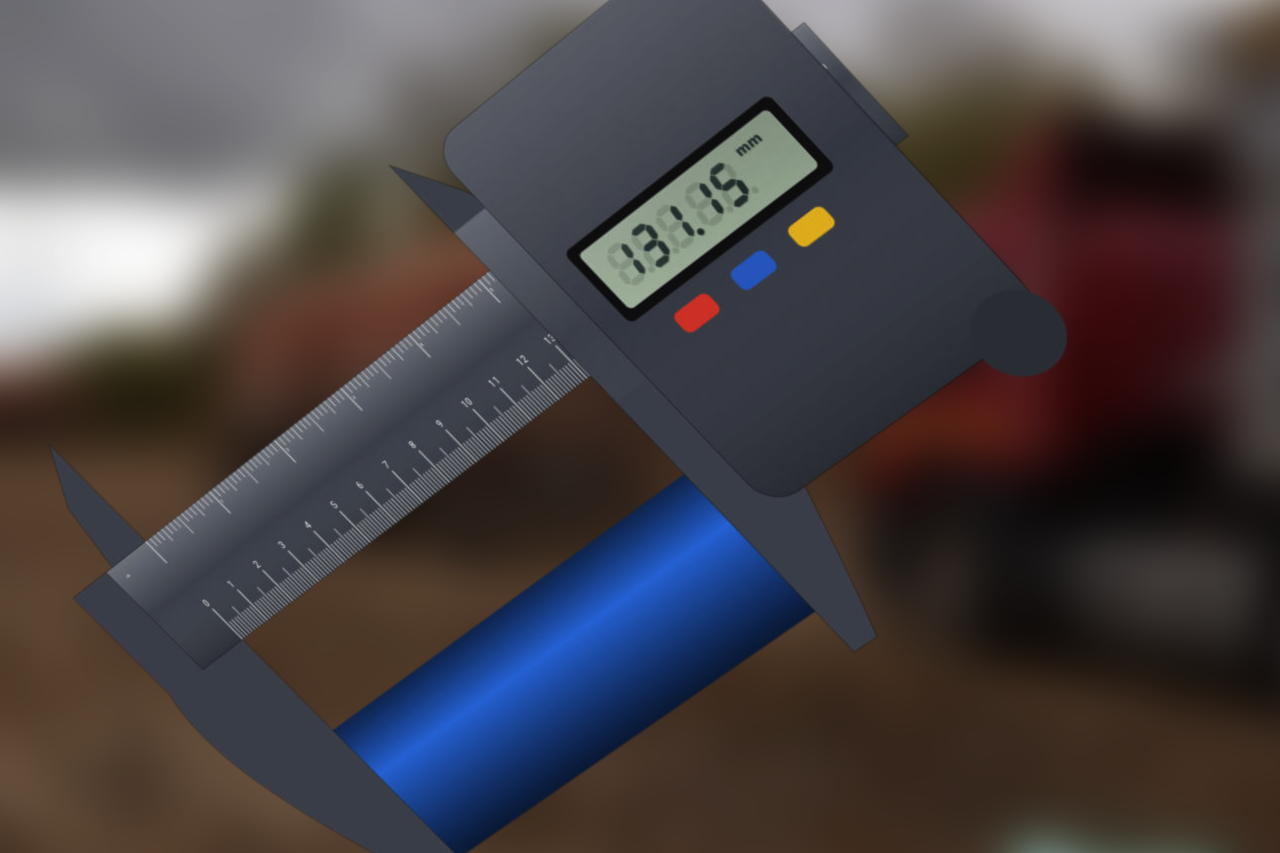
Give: 131.15,mm
